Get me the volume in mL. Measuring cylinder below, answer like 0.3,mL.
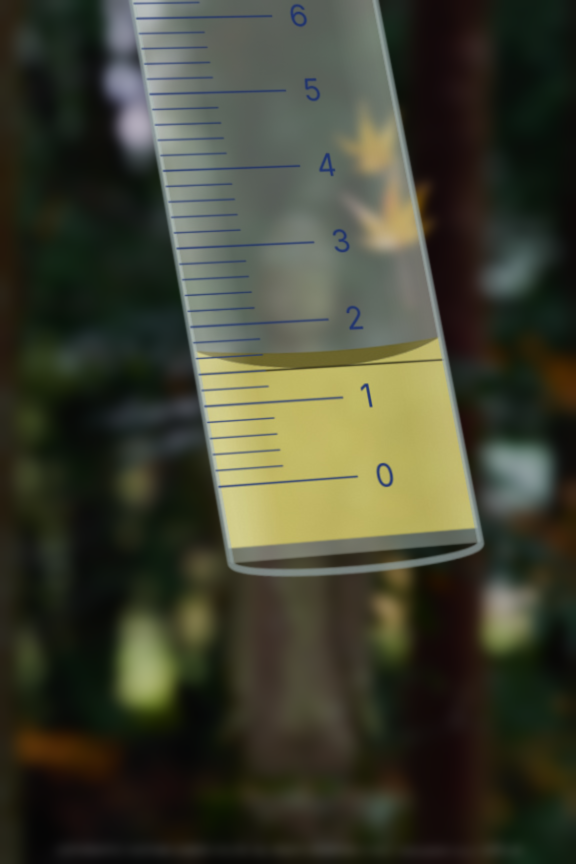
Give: 1.4,mL
